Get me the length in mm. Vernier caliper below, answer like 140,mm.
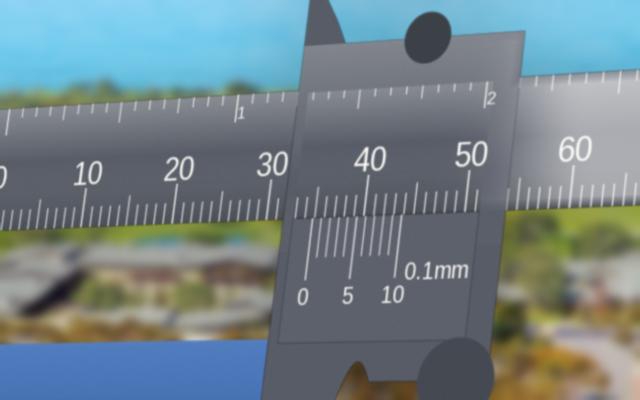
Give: 34.8,mm
